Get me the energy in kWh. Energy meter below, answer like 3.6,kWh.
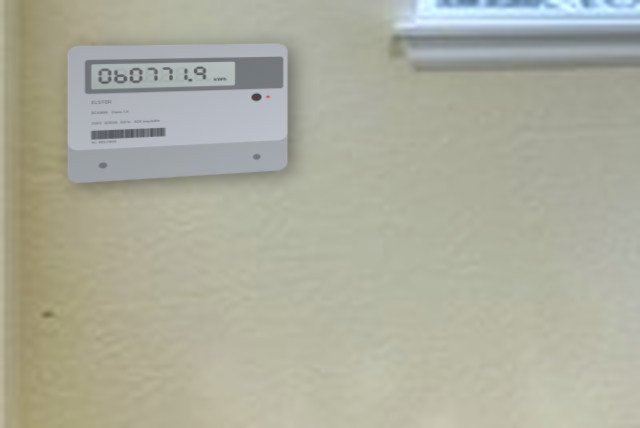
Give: 60771.9,kWh
